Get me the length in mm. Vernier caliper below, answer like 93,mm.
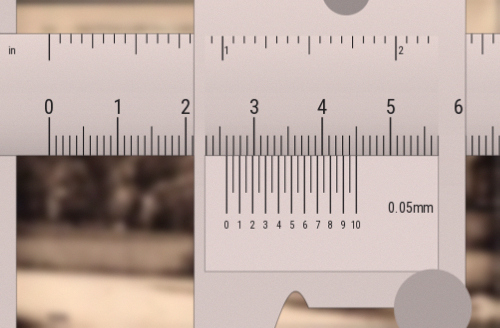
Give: 26.0,mm
